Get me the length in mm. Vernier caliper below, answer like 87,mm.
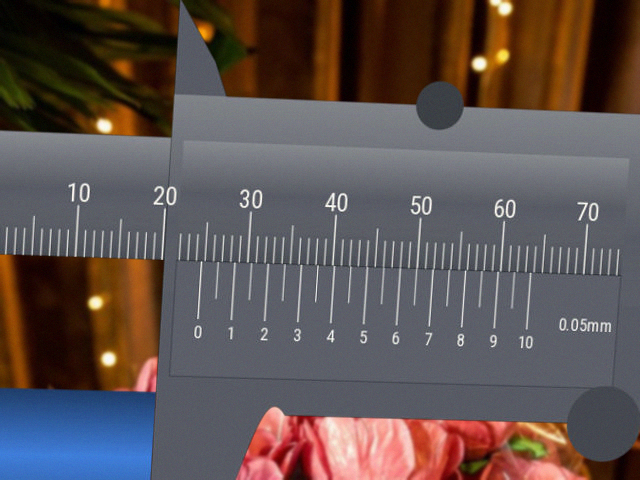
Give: 24.6,mm
